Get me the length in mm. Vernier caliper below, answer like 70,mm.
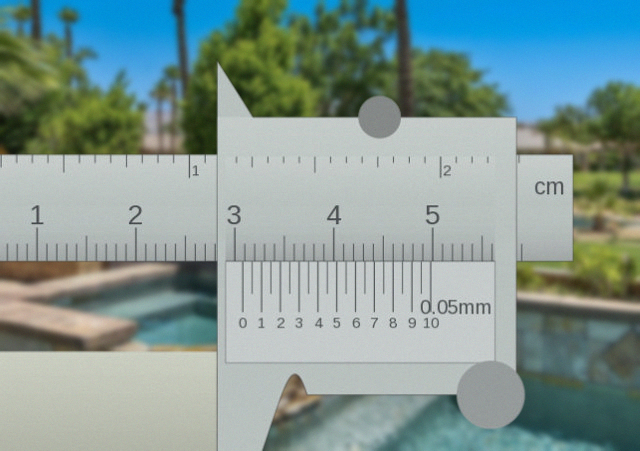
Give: 30.8,mm
